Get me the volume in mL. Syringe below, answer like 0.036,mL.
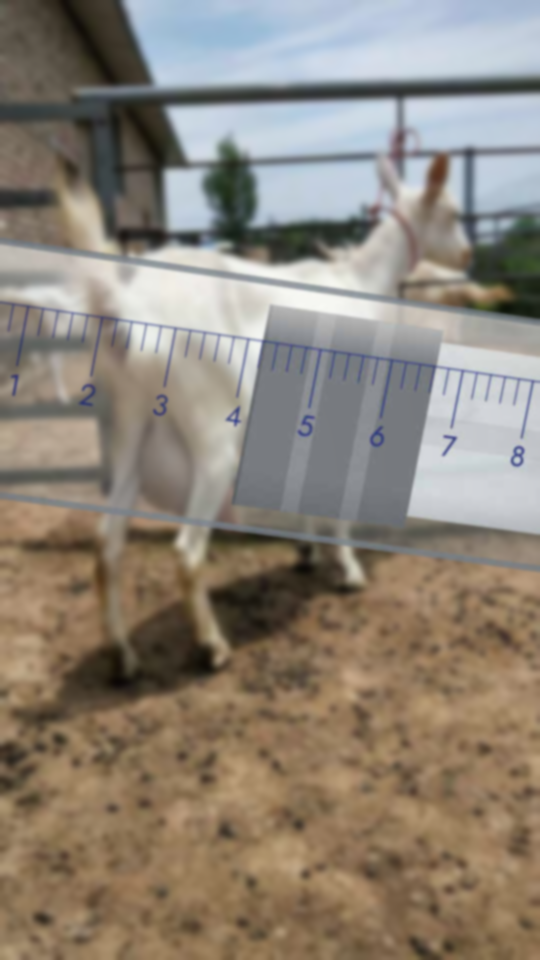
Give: 4.2,mL
